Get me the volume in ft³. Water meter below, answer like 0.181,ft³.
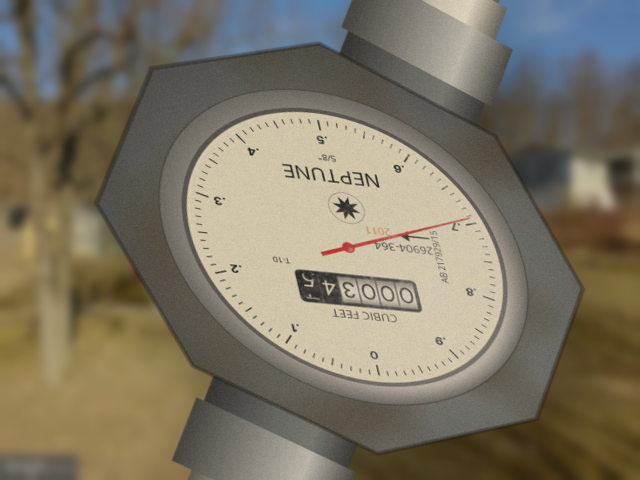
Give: 344.69,ft³
